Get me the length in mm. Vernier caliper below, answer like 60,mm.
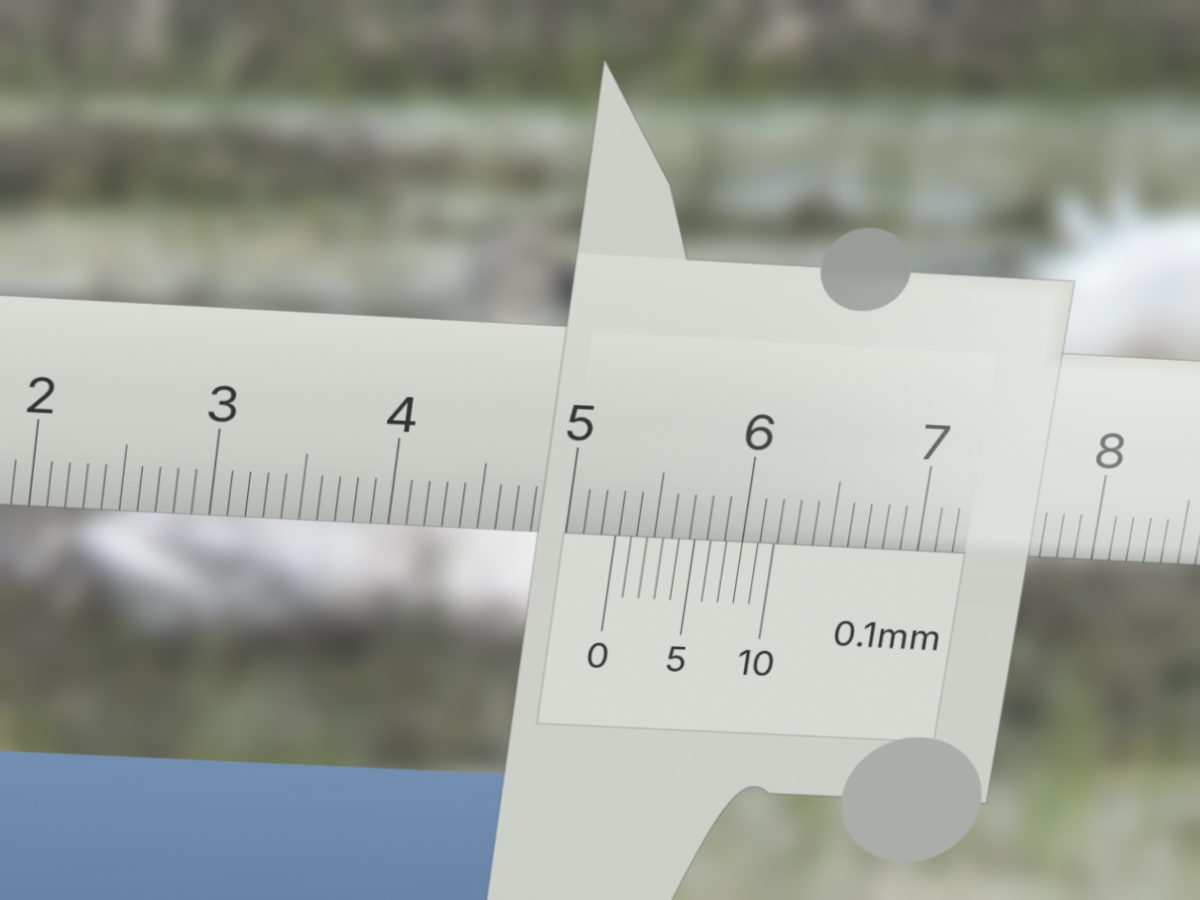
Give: 52.8,mm
